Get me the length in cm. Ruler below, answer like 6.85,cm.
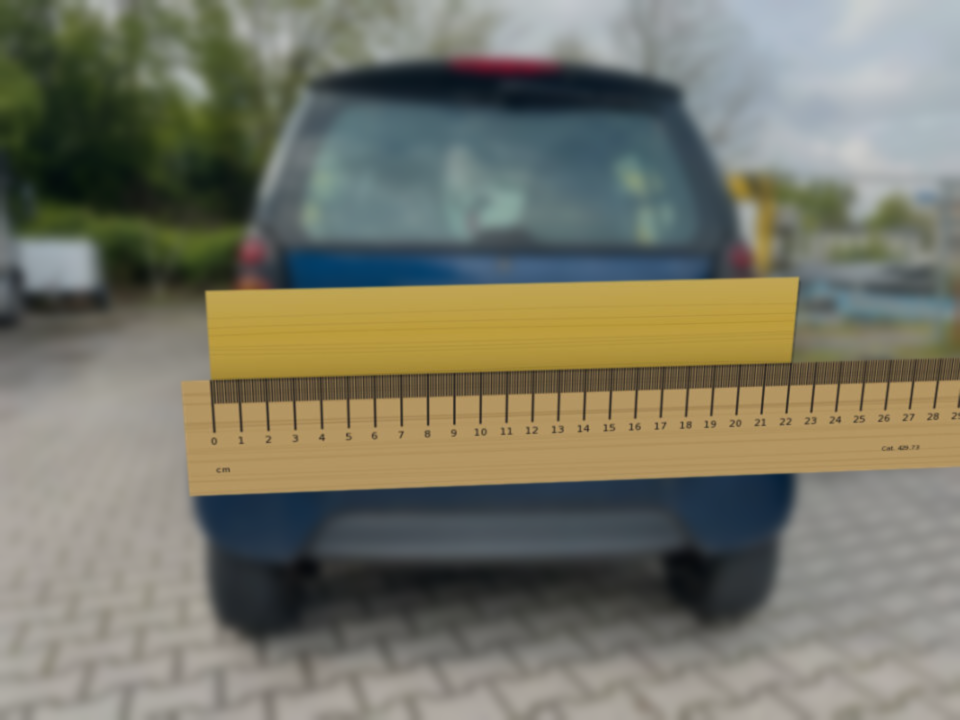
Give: 22,cm
